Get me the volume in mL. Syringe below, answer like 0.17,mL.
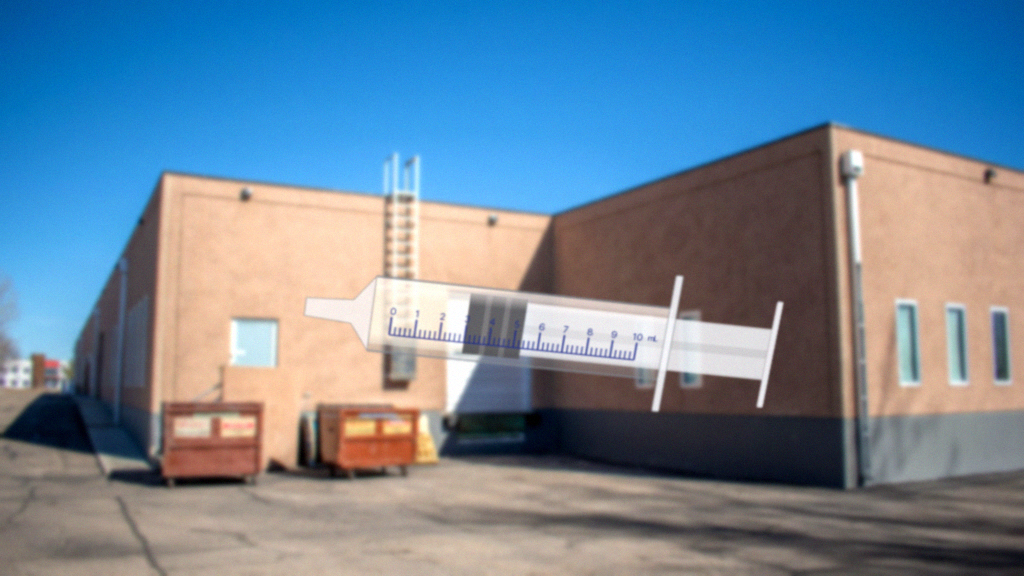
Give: 3,mL
